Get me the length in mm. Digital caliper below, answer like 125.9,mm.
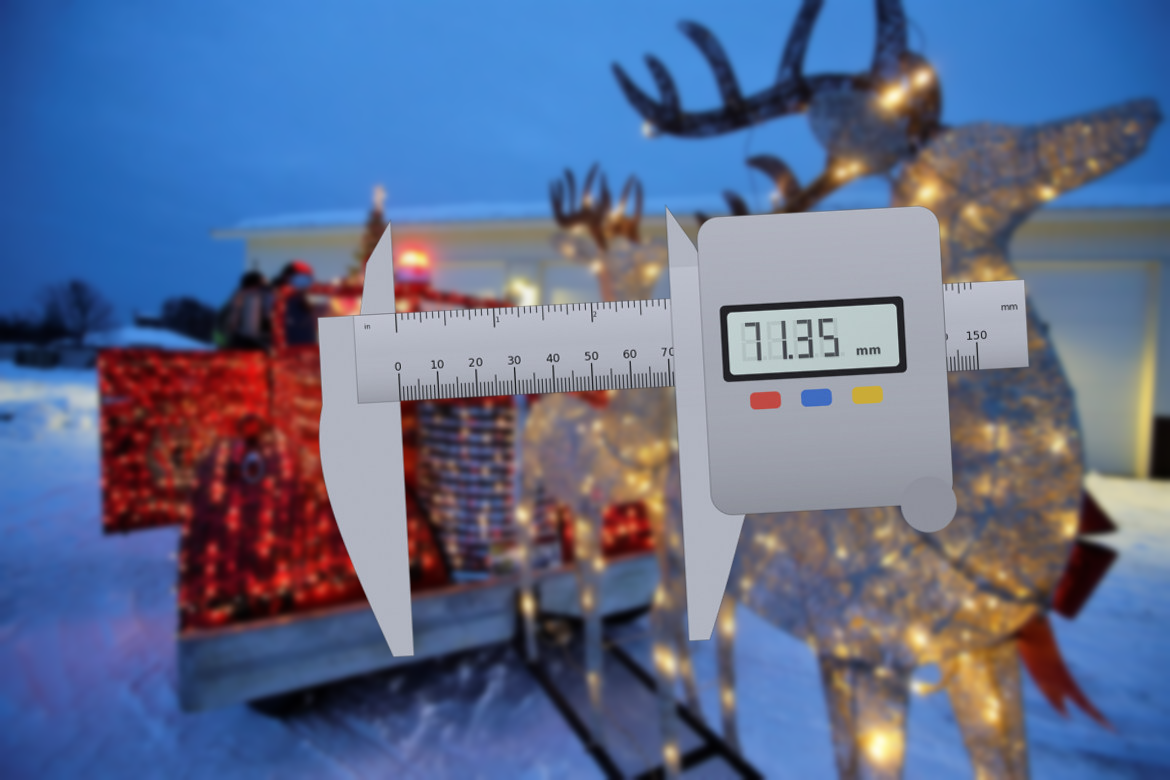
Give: 71.35,mm
